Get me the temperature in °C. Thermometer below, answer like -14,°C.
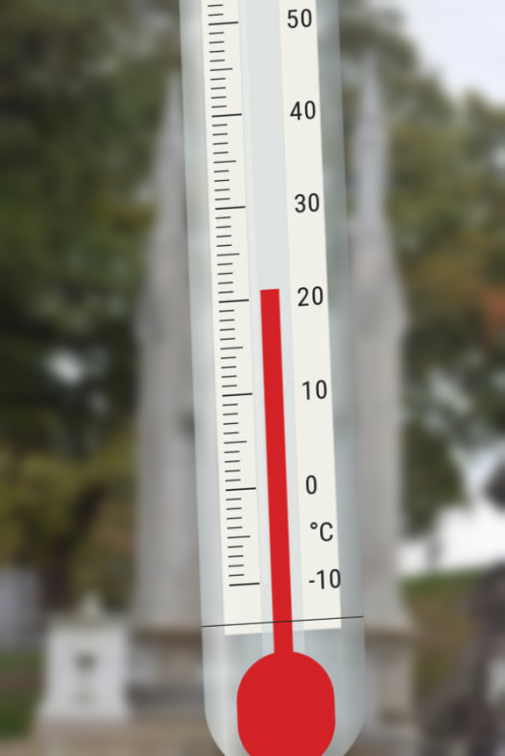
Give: 21,°C
